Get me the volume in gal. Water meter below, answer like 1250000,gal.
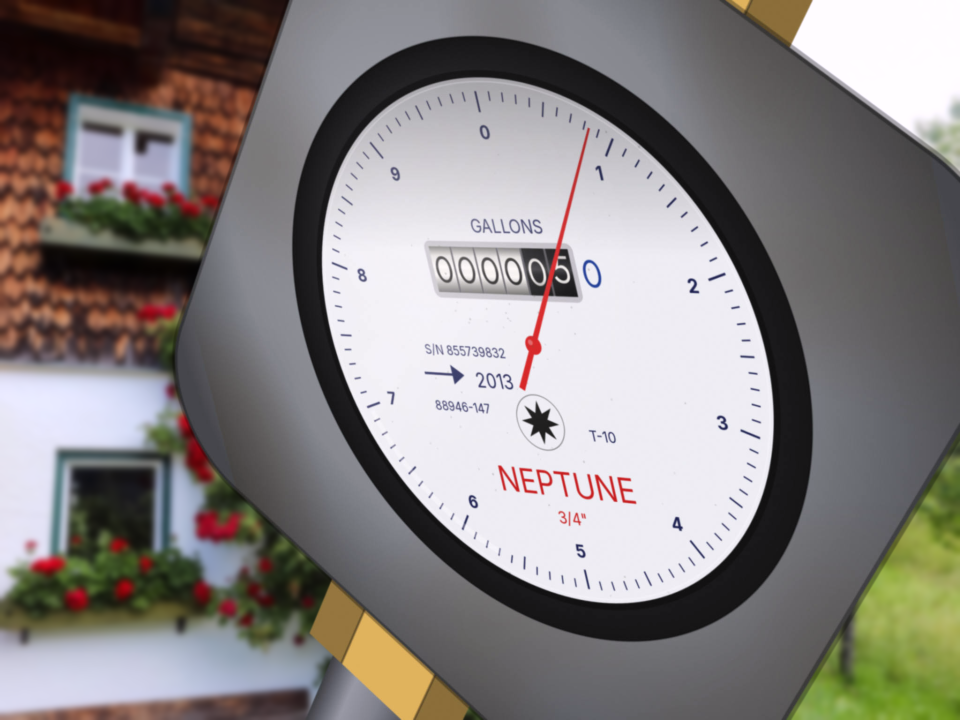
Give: 50.8,gal
